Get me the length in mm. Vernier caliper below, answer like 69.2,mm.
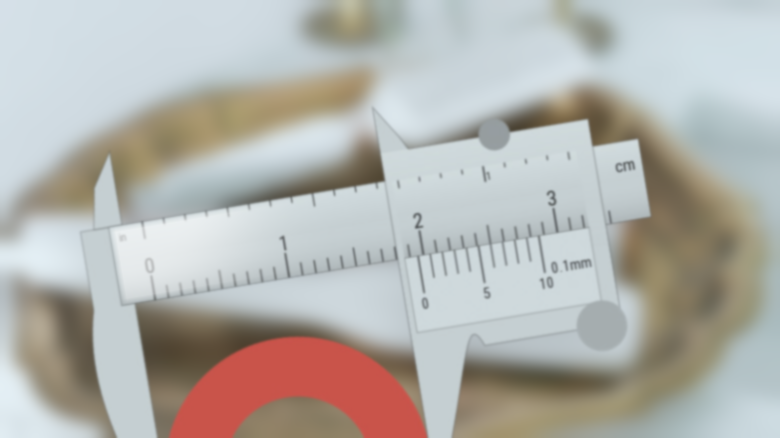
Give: 19.6,mm
